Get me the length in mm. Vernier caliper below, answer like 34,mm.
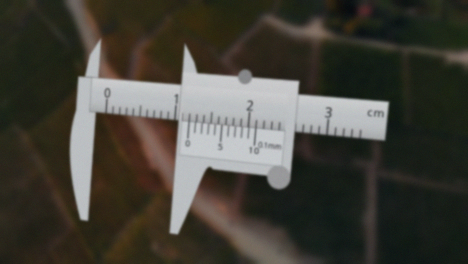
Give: 12.0,mm
